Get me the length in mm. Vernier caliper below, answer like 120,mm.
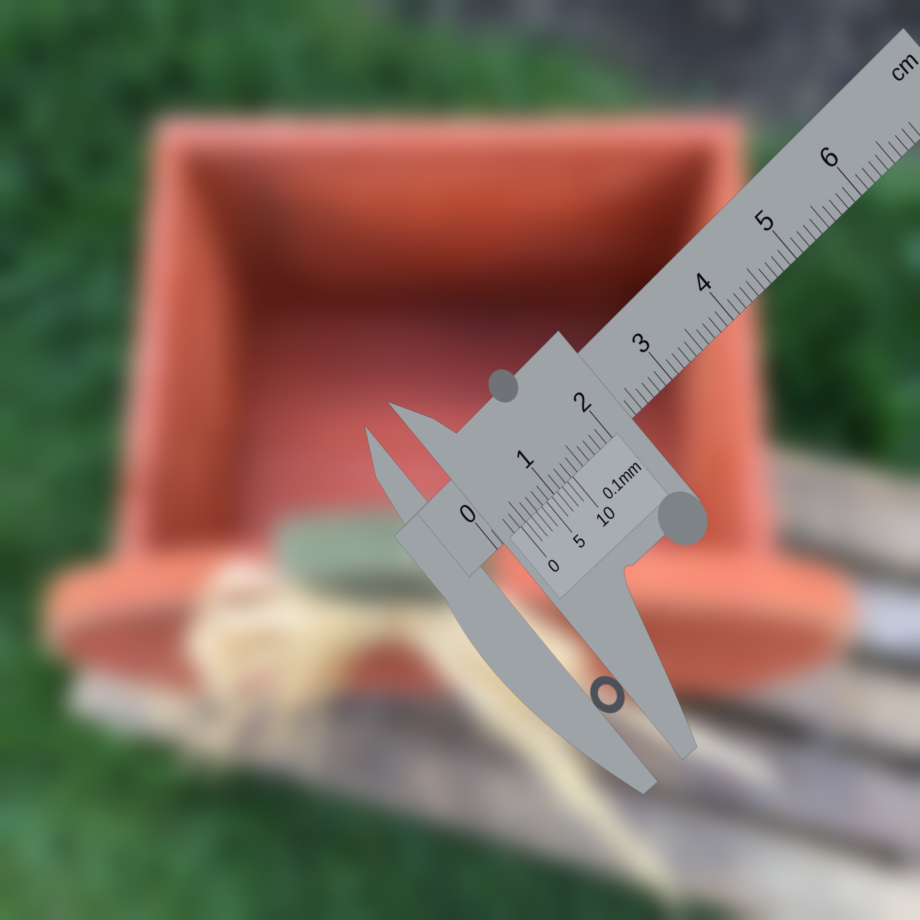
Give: 4.2,mm
